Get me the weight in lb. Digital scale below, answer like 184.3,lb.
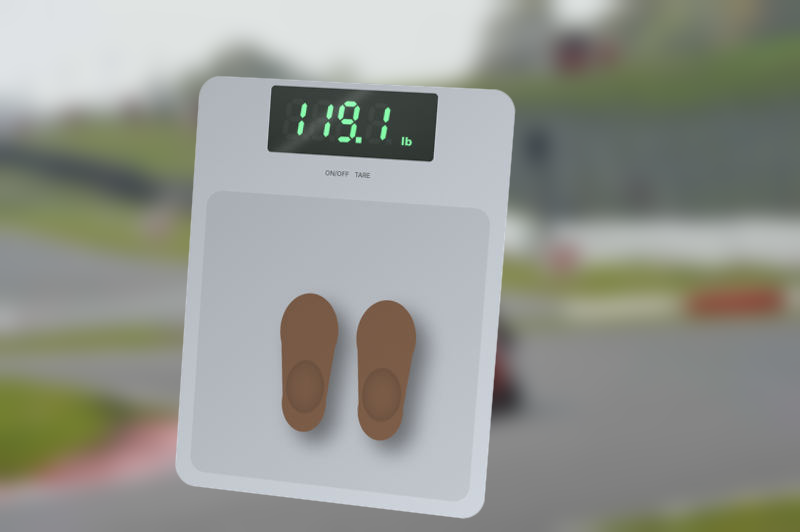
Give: 119.1,lb
